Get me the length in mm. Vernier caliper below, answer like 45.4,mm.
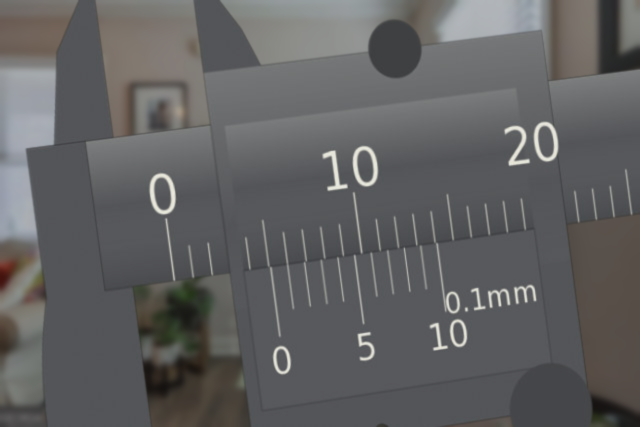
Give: 5.1,mm
